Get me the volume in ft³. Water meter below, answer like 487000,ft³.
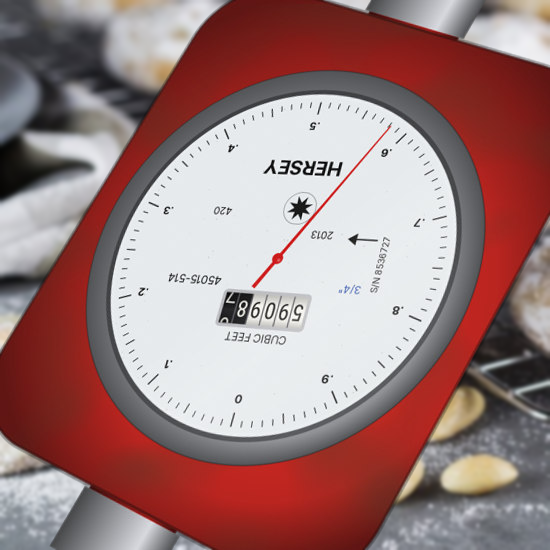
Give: 590986.58,ft³
